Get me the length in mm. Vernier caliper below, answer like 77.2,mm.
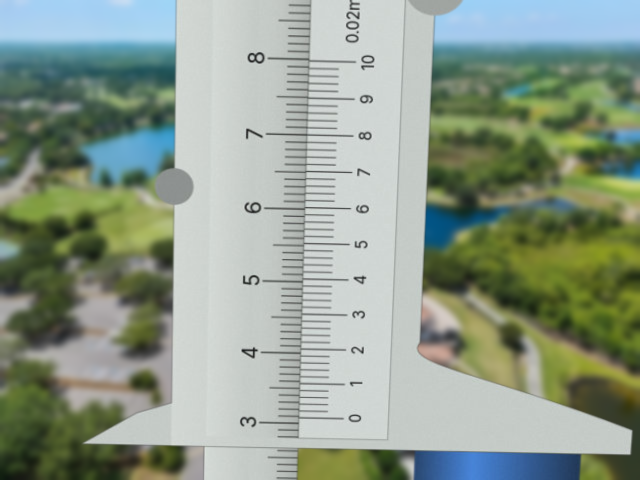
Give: 30.8,mm
